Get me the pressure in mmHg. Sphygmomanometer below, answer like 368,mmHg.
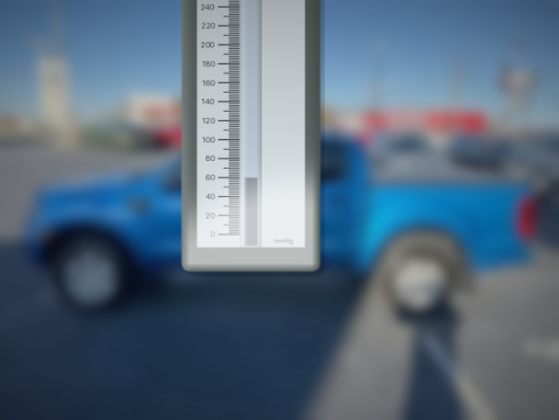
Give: 60,mmHg
